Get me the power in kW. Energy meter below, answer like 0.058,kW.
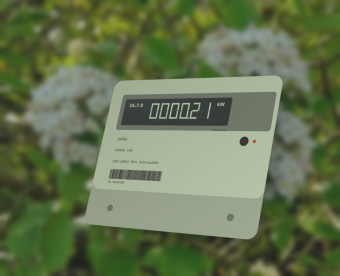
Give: 0.21,kW
